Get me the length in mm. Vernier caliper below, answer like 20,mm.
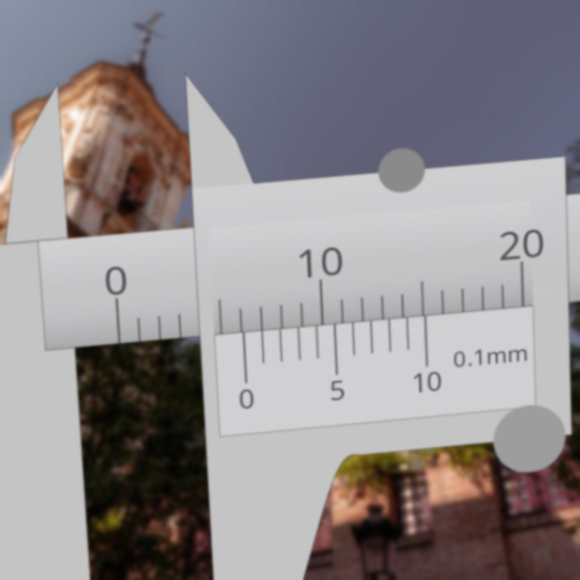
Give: 6.1,mm
